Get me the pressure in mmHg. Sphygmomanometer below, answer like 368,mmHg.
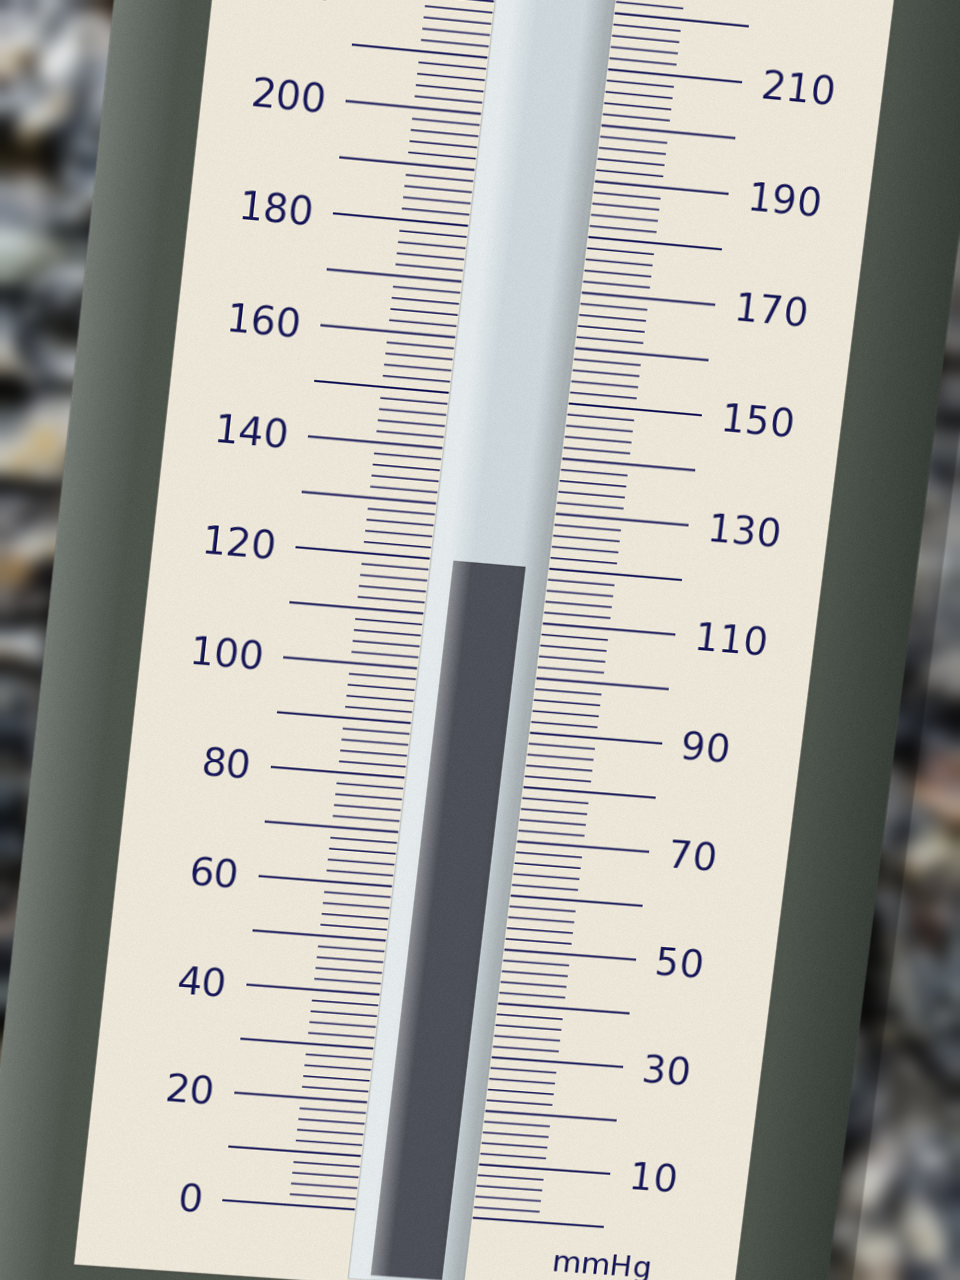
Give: 120,mmHg
